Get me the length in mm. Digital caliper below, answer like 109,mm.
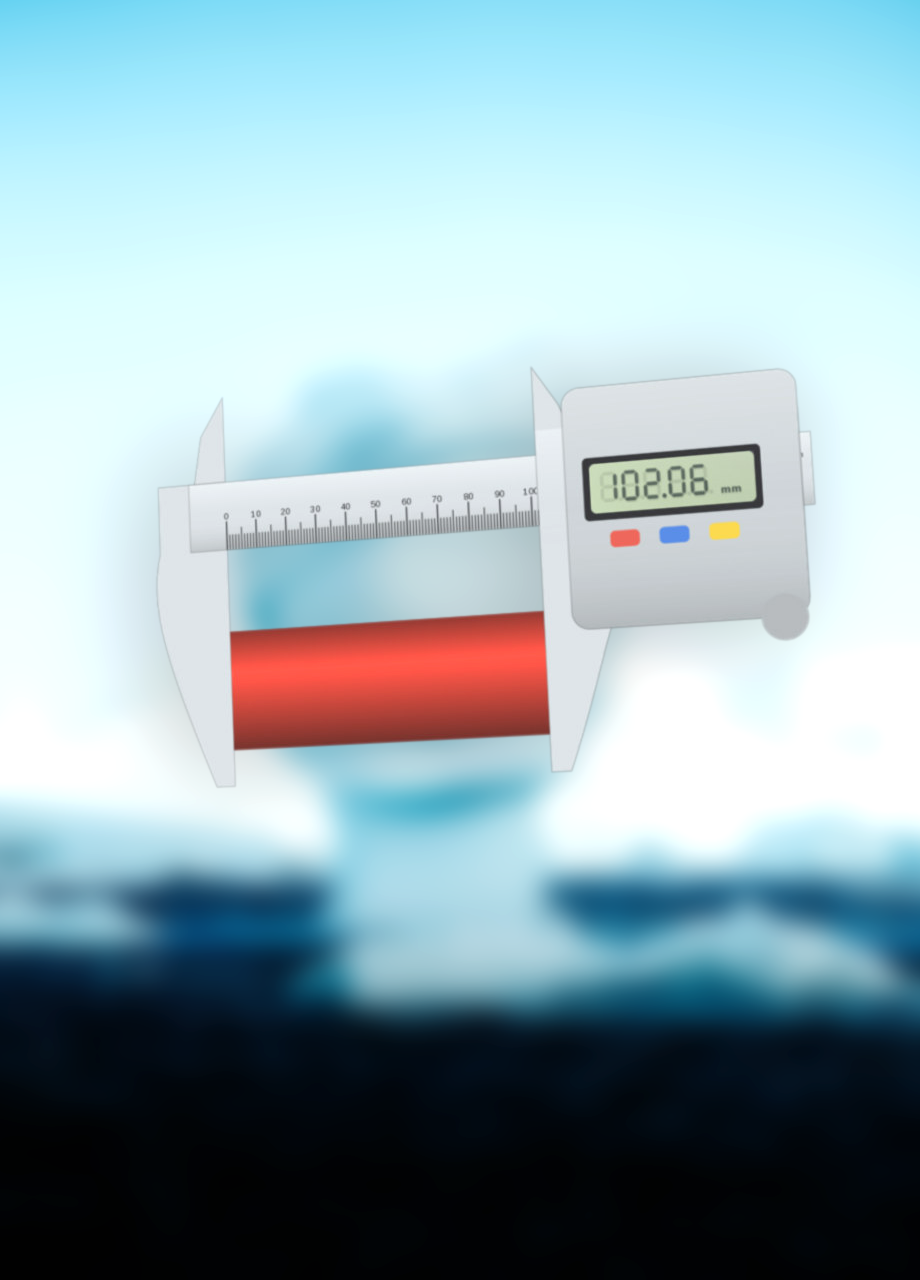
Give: 102.06,mm
